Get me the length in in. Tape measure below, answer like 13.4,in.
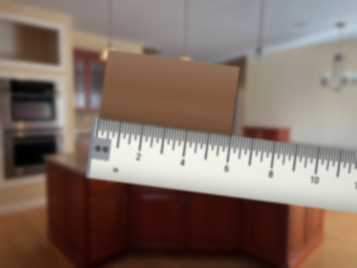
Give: 6,in
